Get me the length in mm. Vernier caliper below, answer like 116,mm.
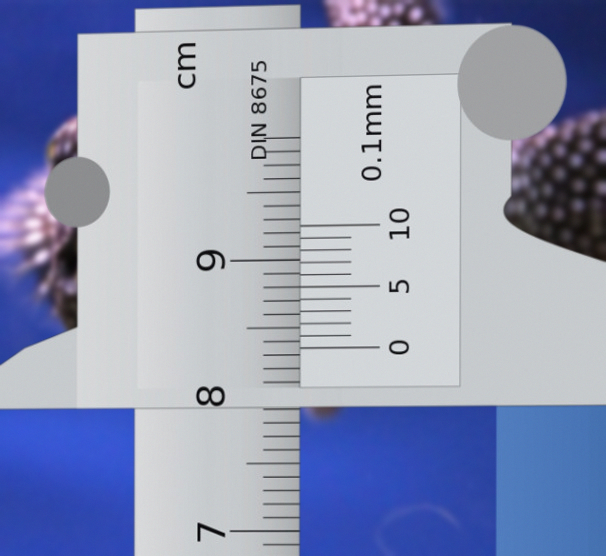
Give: 83.5,mm
